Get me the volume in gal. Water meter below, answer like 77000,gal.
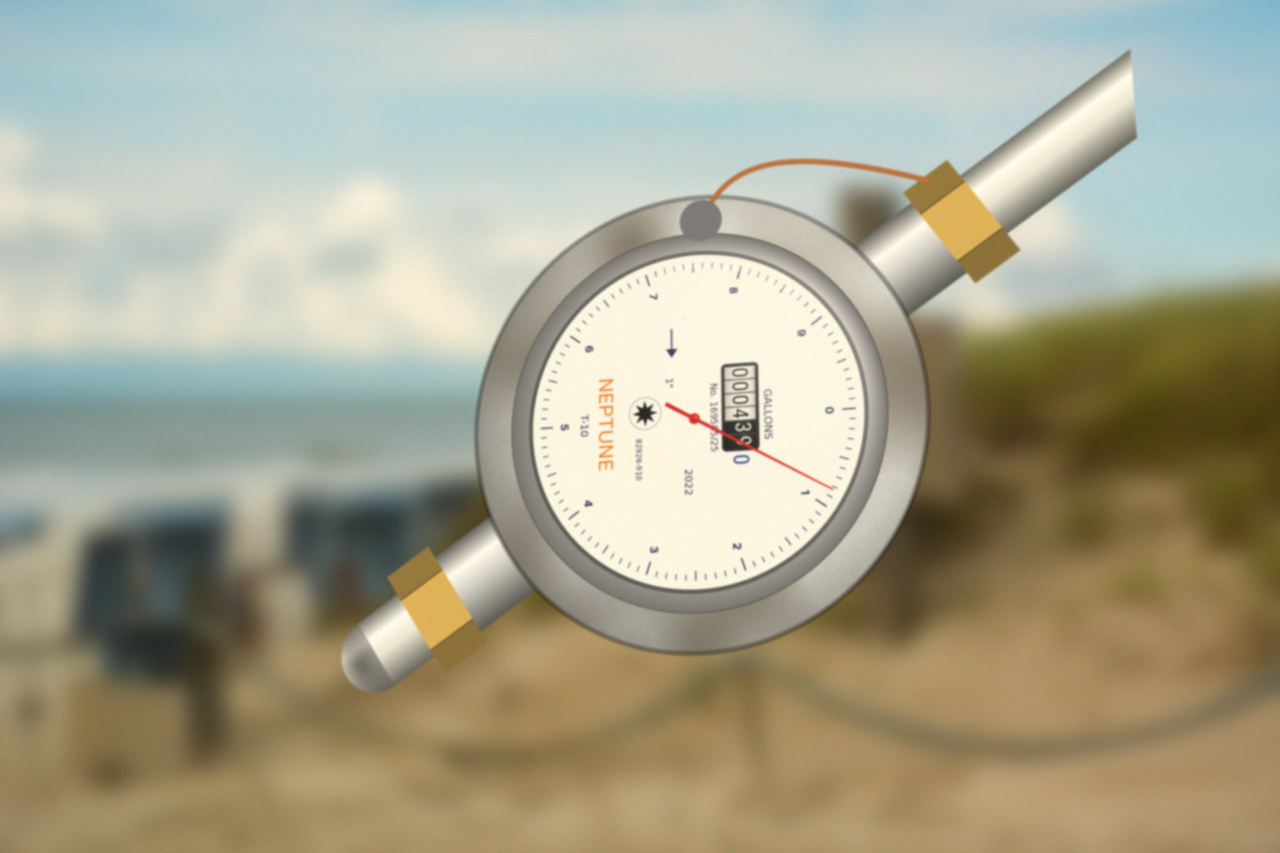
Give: 4390.8,gal
